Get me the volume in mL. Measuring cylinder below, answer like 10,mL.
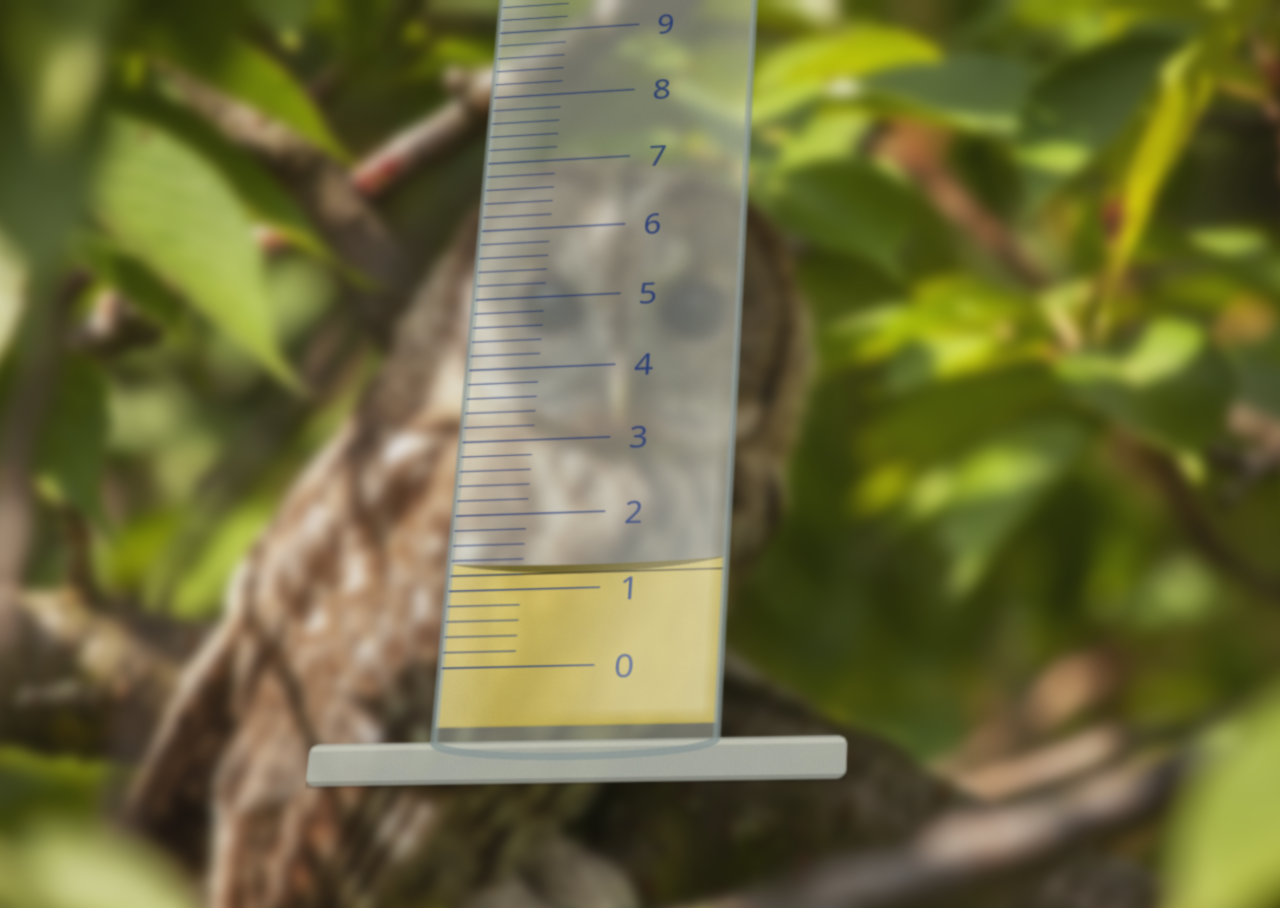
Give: 1.2,mL
